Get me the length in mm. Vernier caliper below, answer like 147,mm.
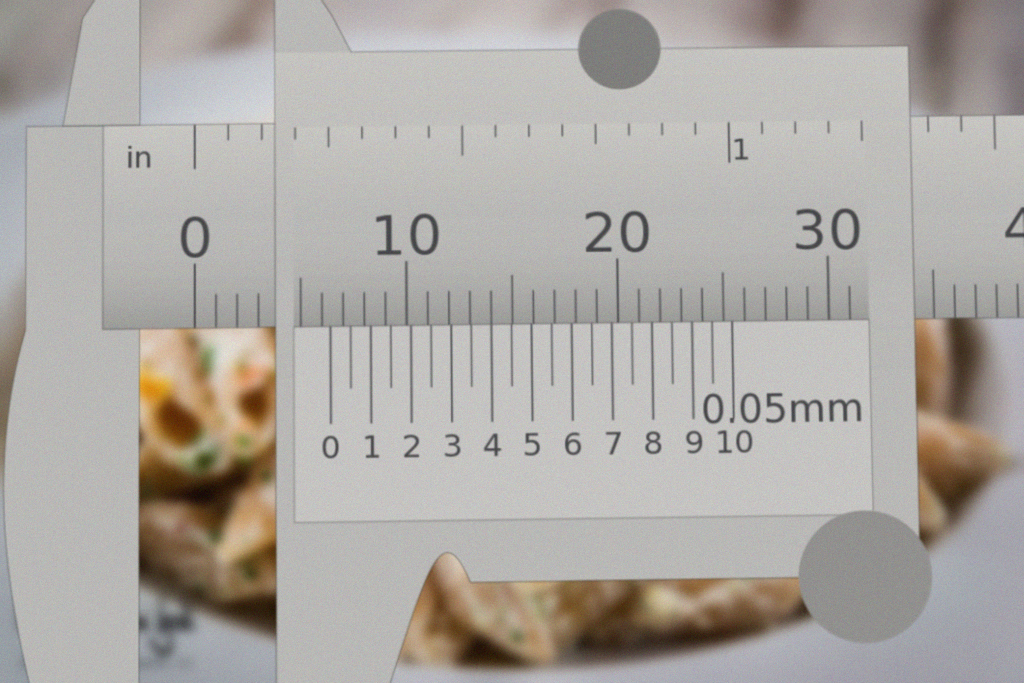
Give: 6.4,mm
